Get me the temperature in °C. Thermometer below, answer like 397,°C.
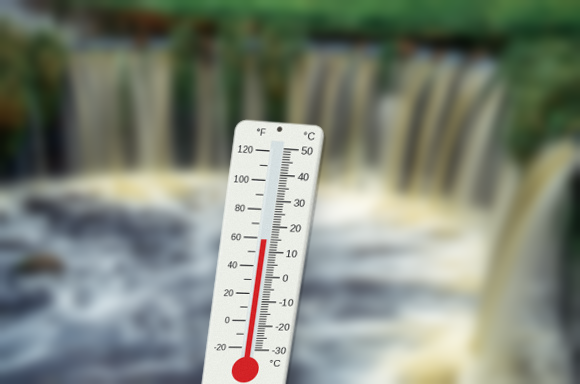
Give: 15,°C
